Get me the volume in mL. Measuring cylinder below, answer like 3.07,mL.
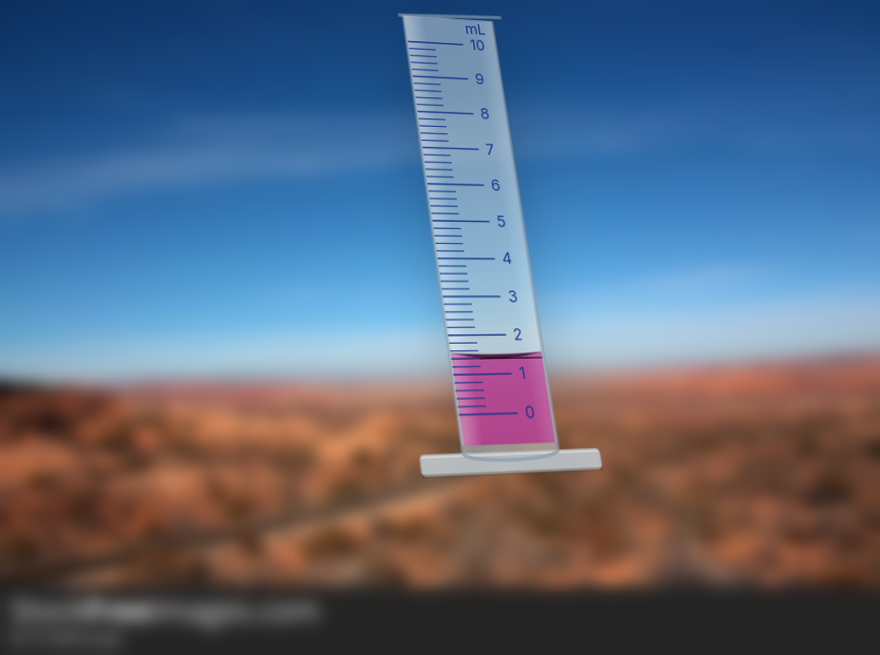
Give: 1.4,mL
